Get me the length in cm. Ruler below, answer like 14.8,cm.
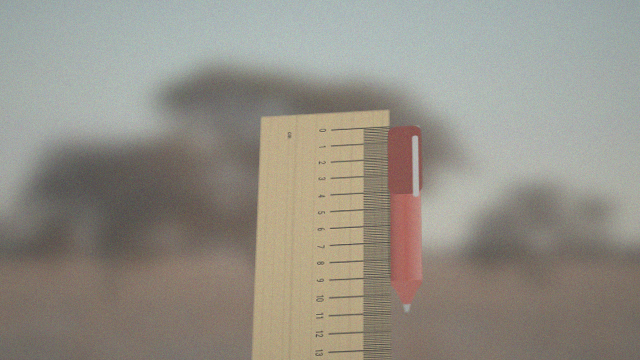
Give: 11,cm
